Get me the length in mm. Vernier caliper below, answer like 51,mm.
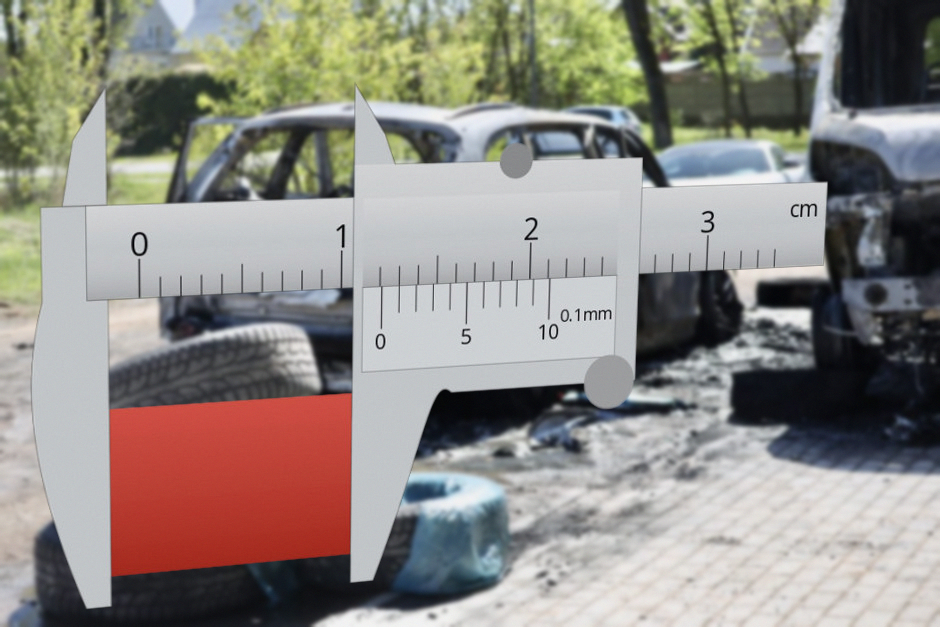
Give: 12.1,mm
